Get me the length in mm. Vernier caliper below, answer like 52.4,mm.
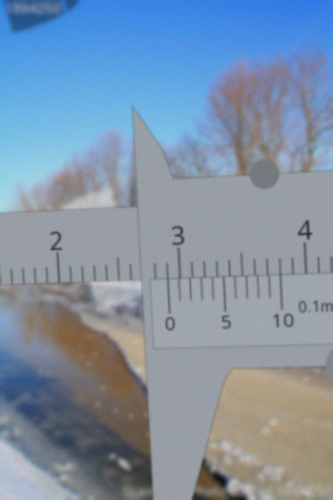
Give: 29.0,mm
